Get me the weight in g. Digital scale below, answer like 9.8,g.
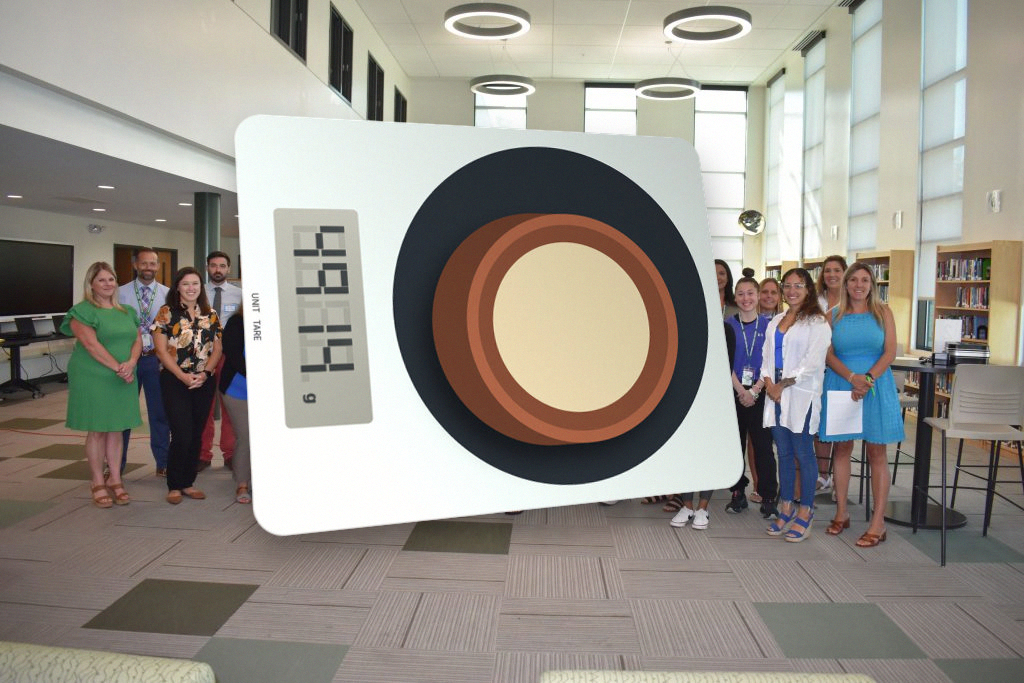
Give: 4914,g
